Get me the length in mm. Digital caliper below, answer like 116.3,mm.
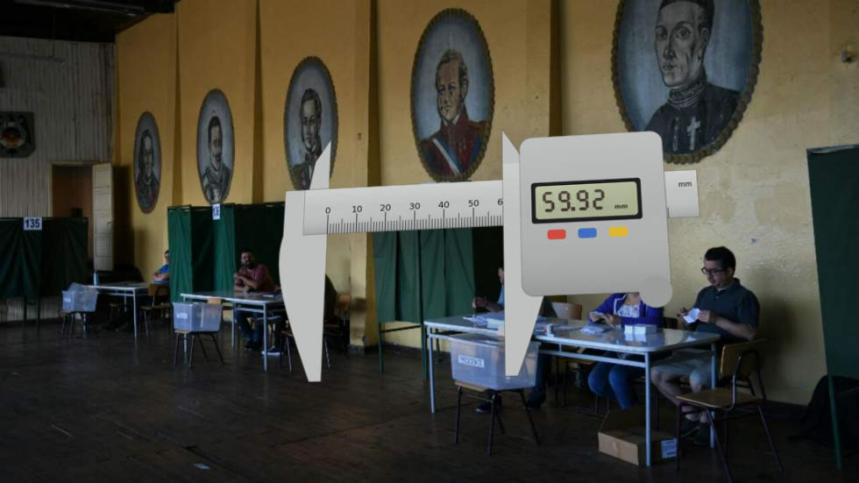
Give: 59.92,mm
